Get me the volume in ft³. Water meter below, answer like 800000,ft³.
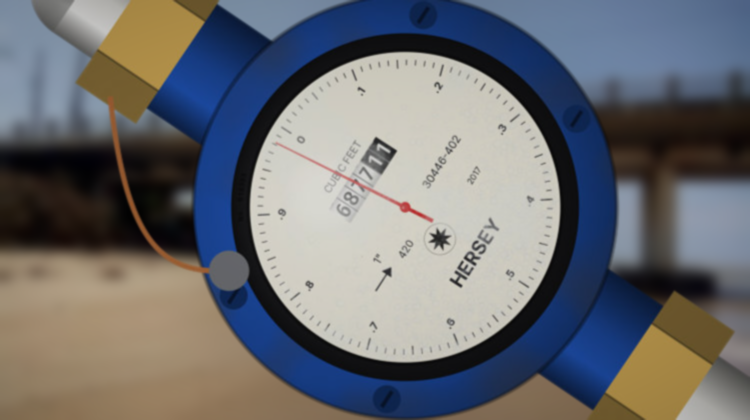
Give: 687710.98,ft³
